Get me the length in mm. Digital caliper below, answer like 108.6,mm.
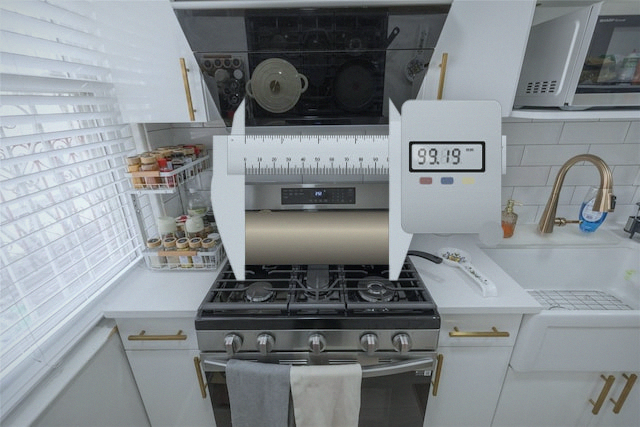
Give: 99.19,mm
